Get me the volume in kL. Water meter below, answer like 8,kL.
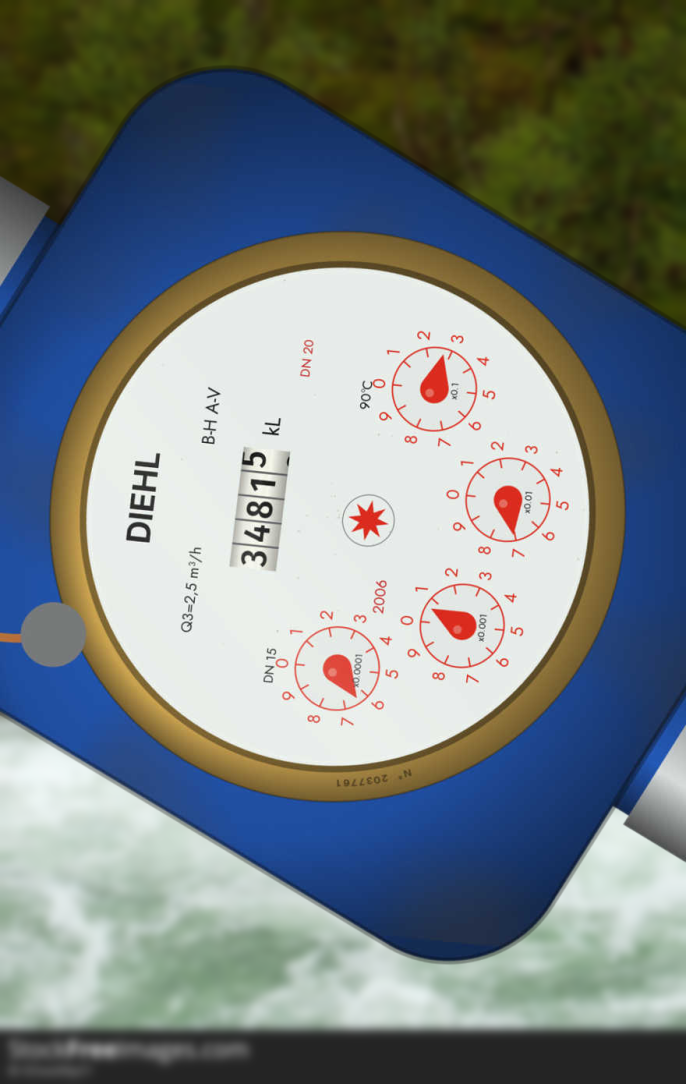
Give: 34815.2706,kL
